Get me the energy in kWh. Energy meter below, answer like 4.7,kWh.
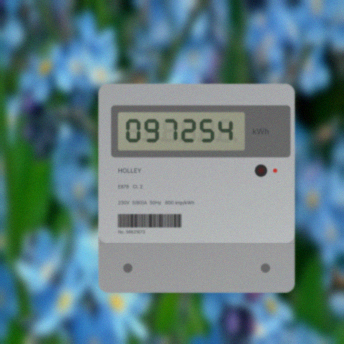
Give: 97254,kWh
